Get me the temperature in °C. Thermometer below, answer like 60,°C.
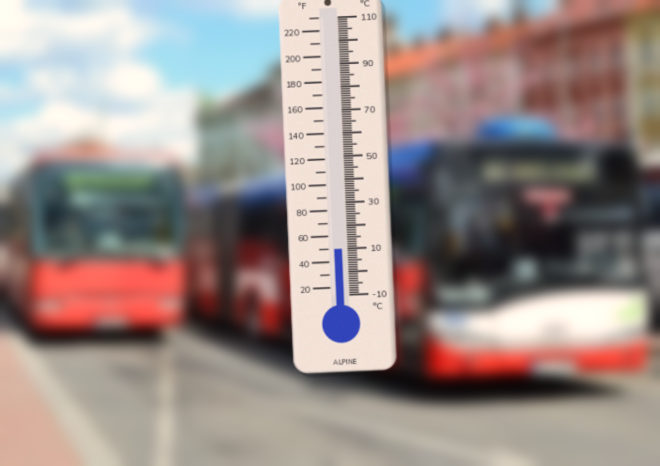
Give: 10,°C
